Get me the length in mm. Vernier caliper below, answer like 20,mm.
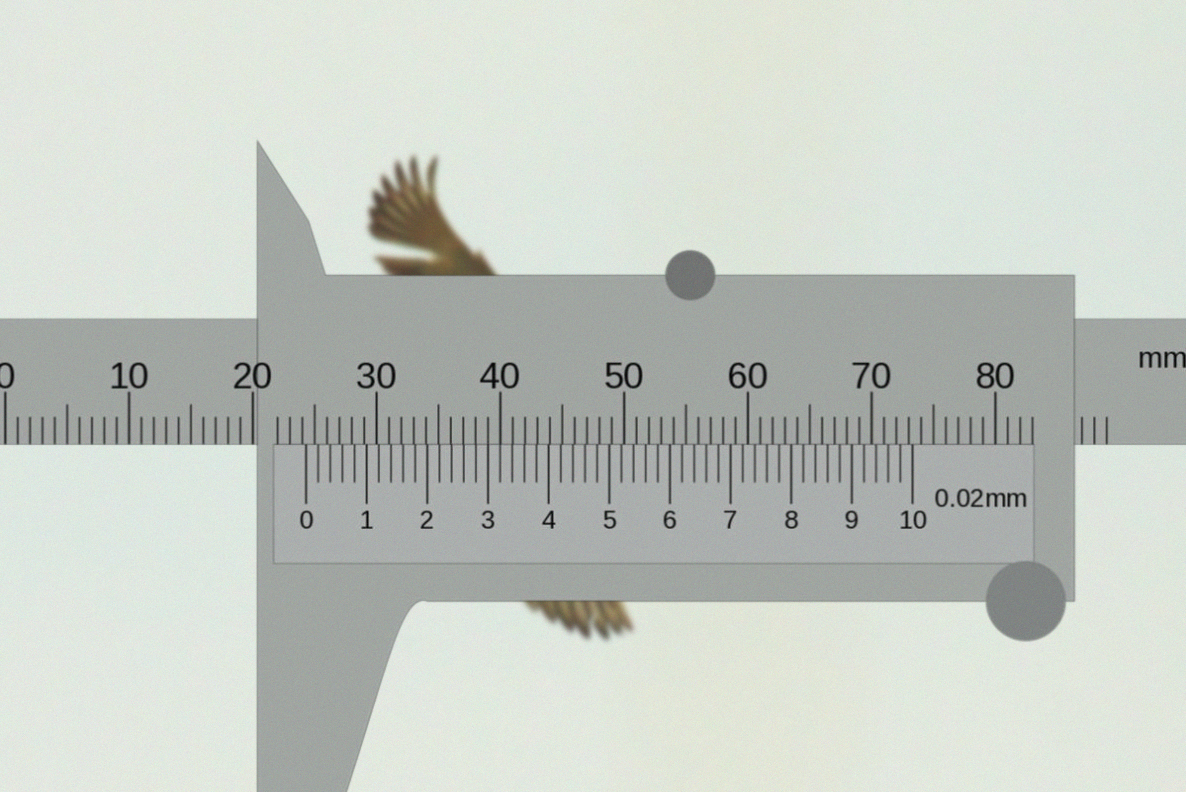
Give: 24.3,mm
